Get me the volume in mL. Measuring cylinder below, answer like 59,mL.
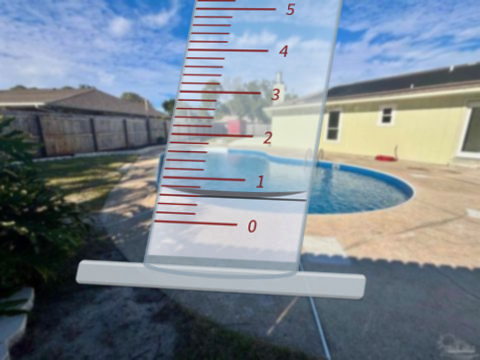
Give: 0.6,mL
